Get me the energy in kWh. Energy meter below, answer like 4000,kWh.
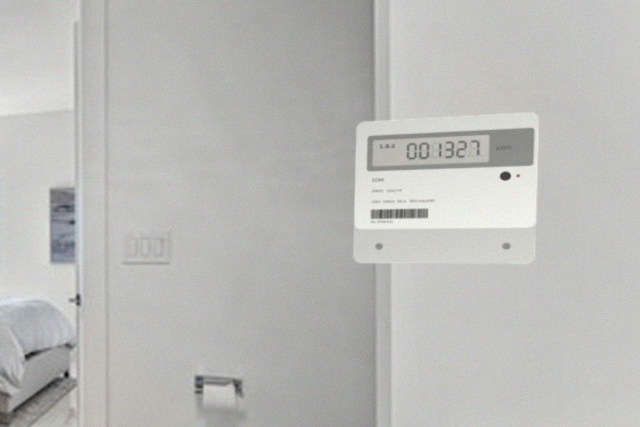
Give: 1327,kWh
